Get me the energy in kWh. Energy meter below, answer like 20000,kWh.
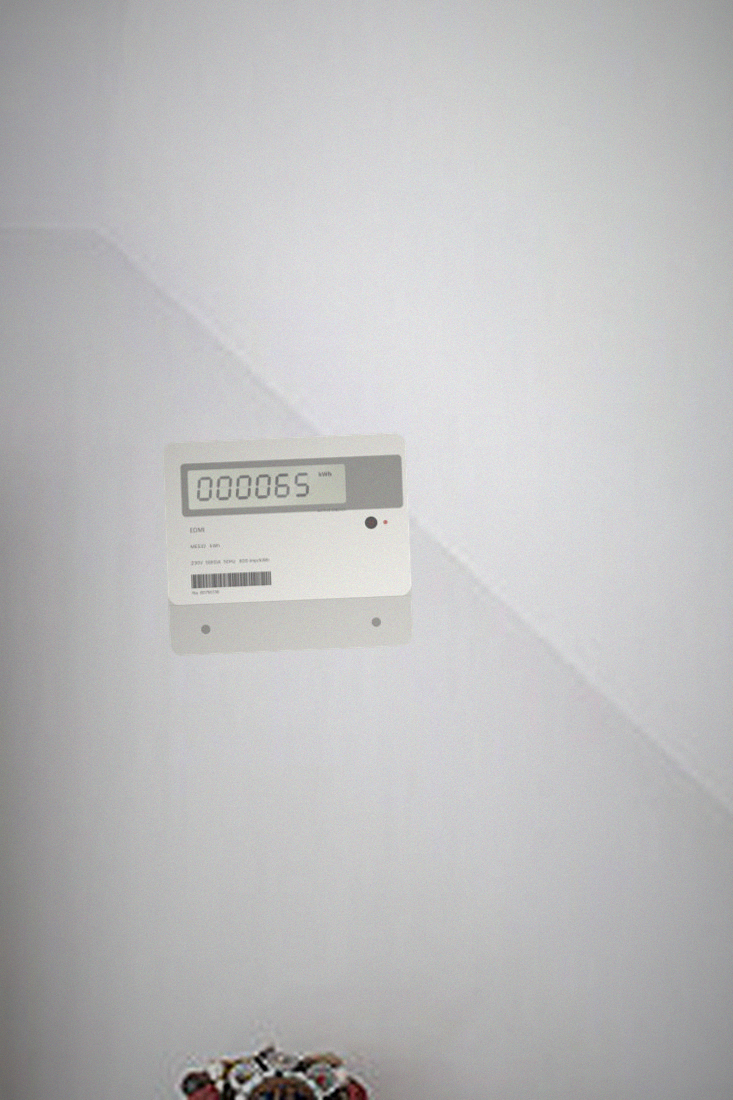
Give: 65,kWh
